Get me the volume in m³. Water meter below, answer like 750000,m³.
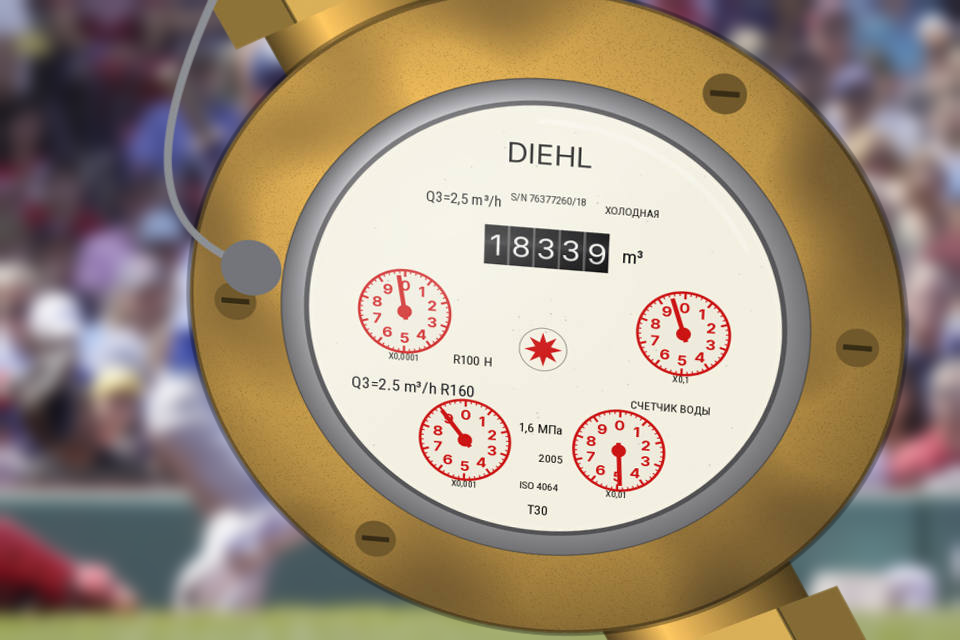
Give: 18338.9489,m³
